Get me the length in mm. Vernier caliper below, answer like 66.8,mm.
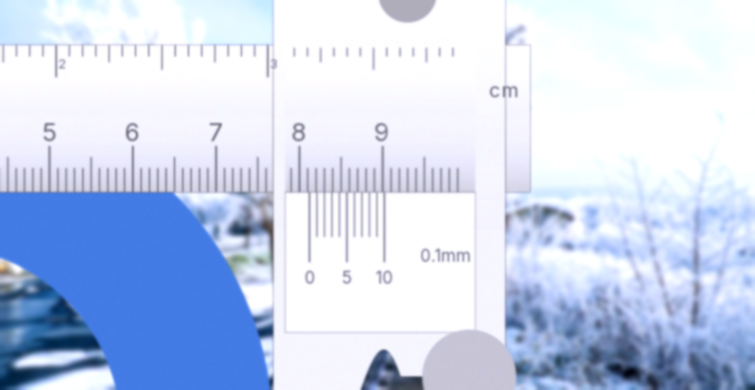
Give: 81.2,mm
